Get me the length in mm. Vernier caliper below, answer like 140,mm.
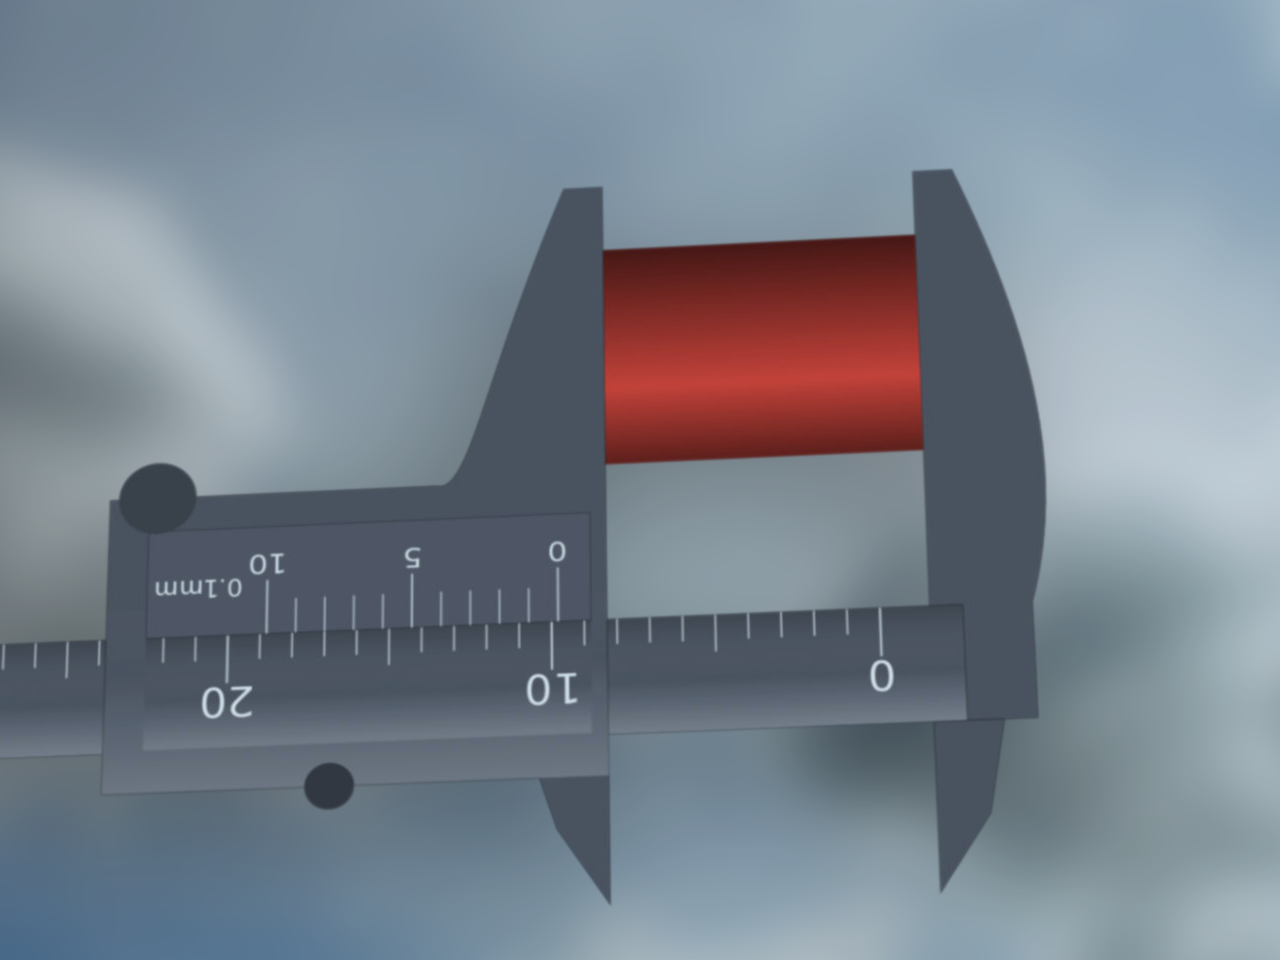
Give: 9.8,mm
